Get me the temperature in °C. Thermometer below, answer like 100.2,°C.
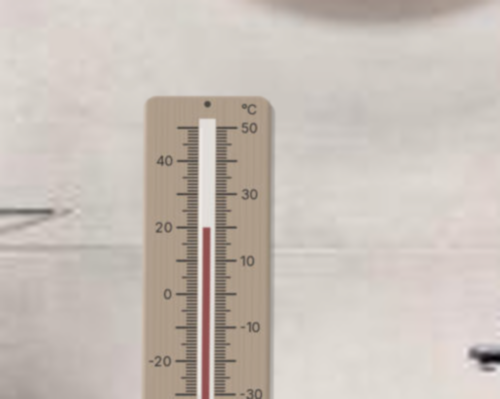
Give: 20,°C
